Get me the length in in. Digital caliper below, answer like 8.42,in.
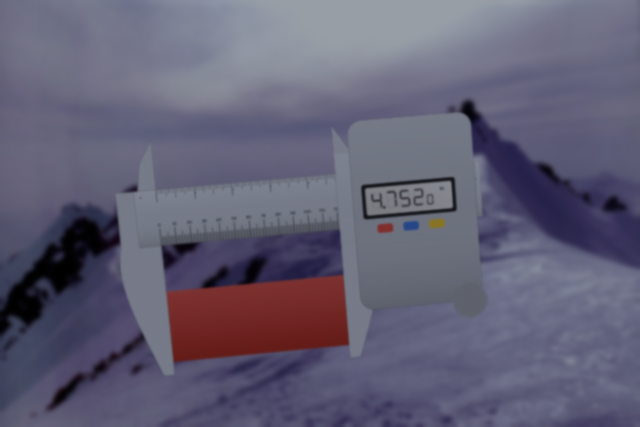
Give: 4.7520,in
